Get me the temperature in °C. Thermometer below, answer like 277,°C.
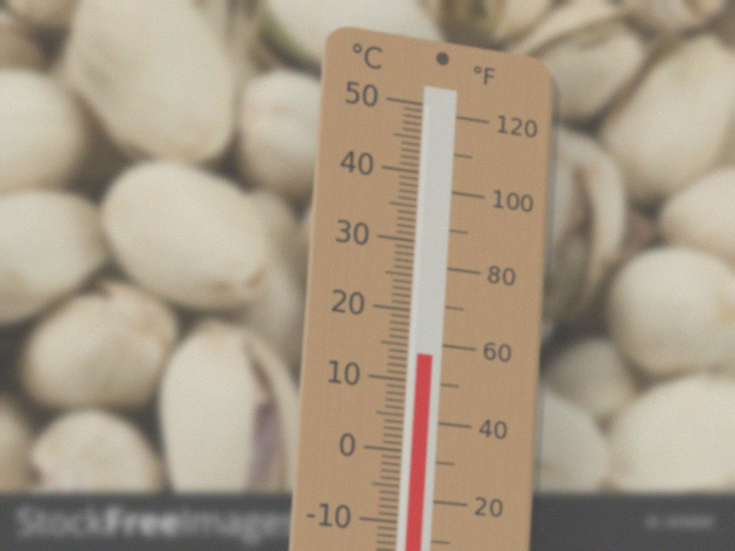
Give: 14,°C
